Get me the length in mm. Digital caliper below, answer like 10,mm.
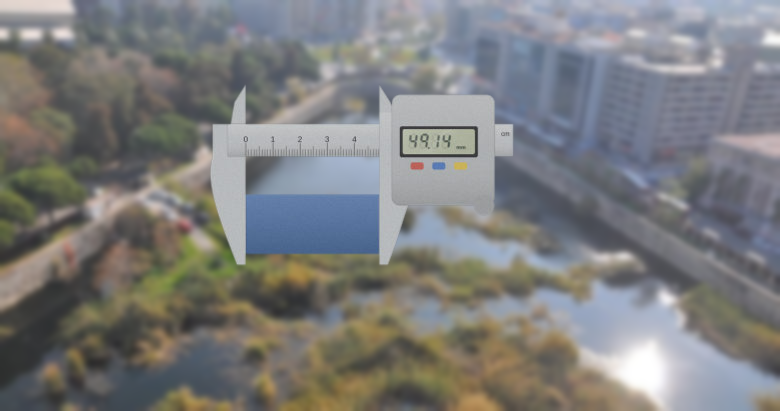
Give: 49.14,mm
